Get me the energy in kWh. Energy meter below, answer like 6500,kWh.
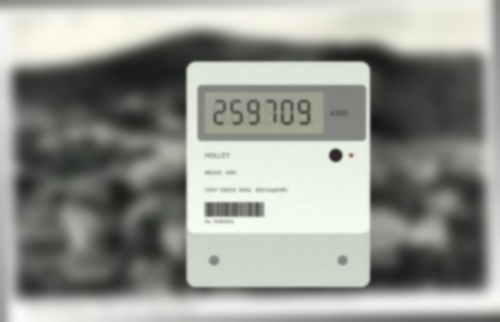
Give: 259709,kWh
